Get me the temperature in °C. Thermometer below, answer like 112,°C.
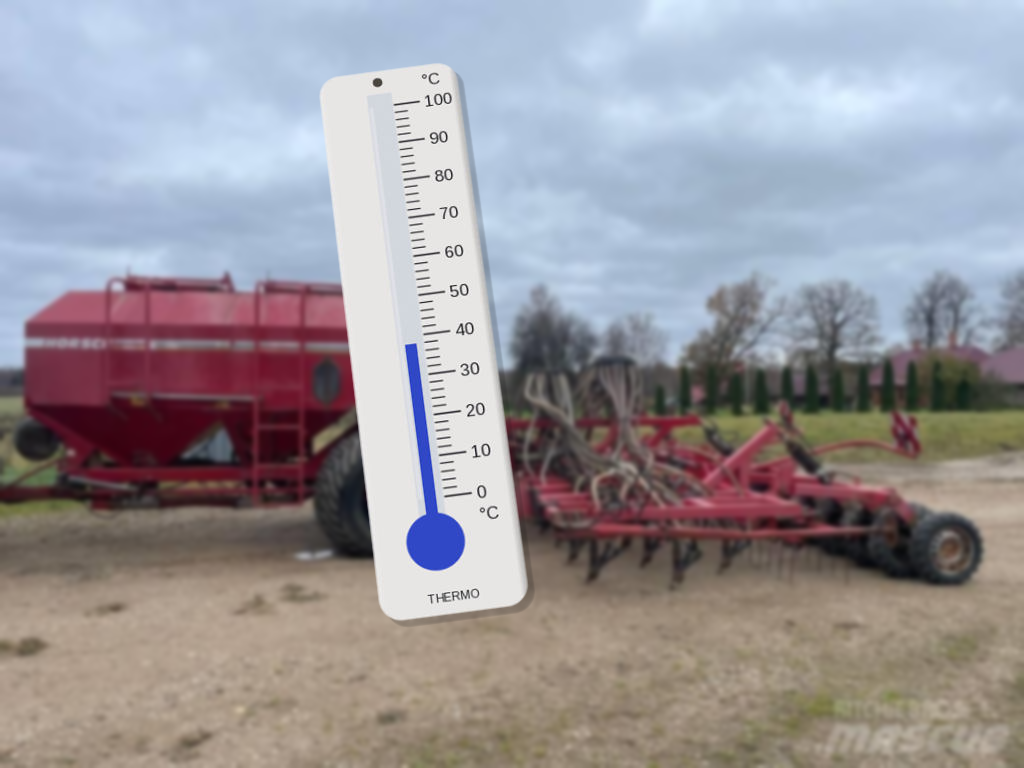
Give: 38,°C
